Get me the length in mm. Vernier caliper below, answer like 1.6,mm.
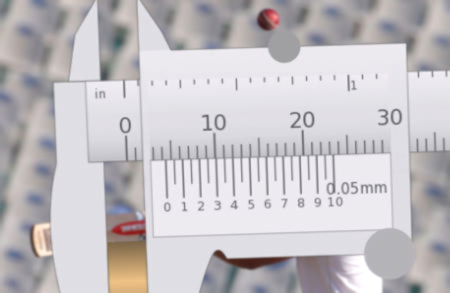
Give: 4.4,mm
